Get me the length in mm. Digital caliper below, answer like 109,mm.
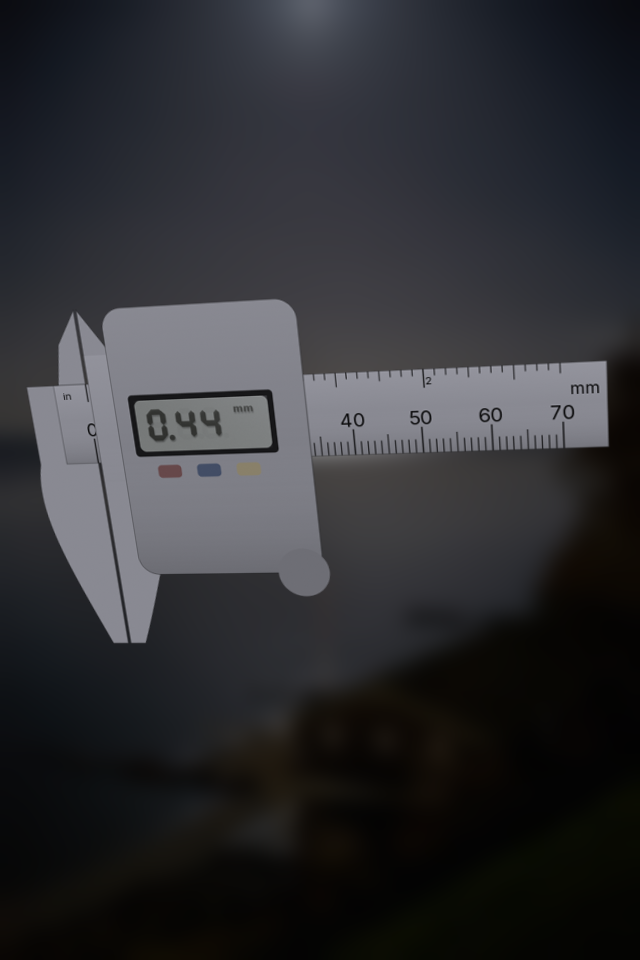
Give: 0.44,mm
